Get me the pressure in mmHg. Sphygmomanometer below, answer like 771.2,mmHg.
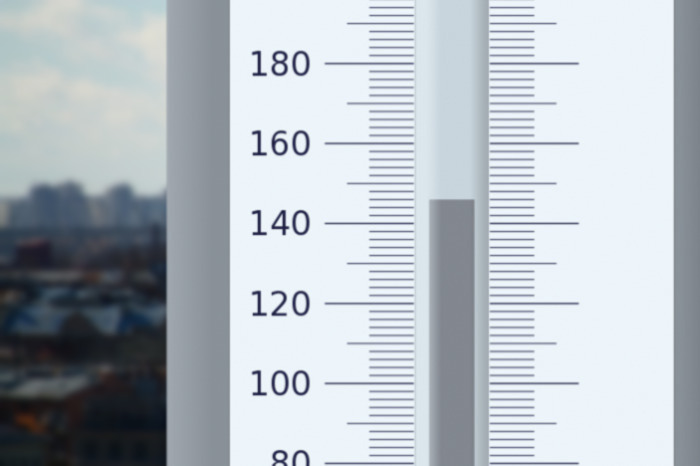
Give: 146,mmHg
